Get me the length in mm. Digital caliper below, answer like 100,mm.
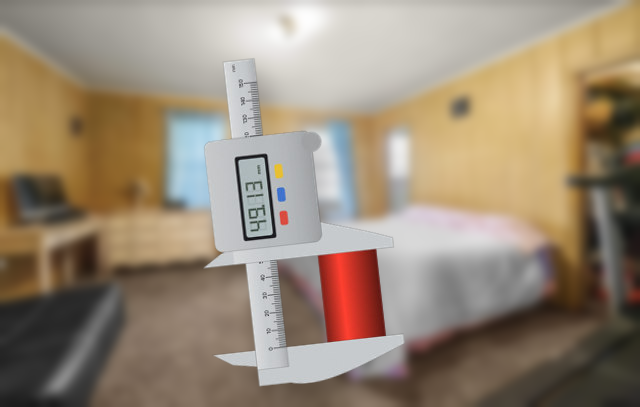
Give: 49.13,mm
